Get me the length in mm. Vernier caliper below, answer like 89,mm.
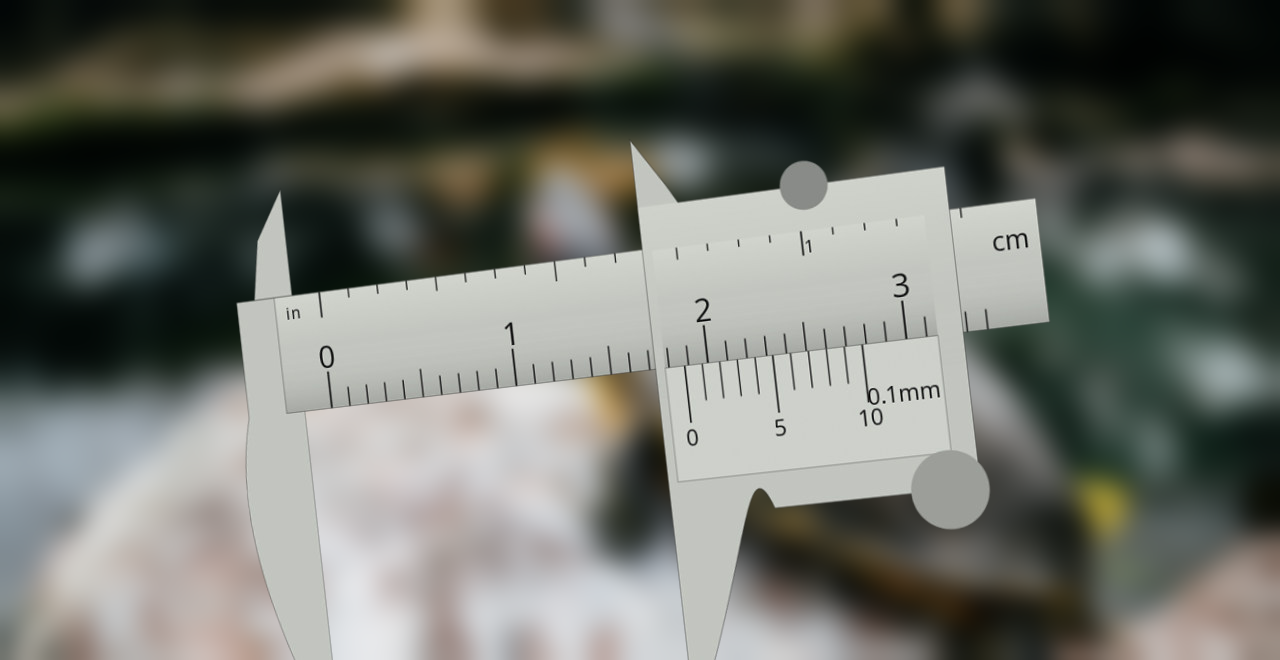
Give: 18.8,mm
